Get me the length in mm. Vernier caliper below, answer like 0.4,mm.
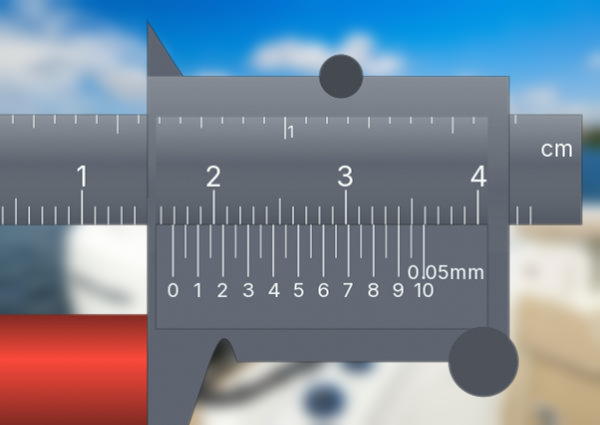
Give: 16.9,mm
